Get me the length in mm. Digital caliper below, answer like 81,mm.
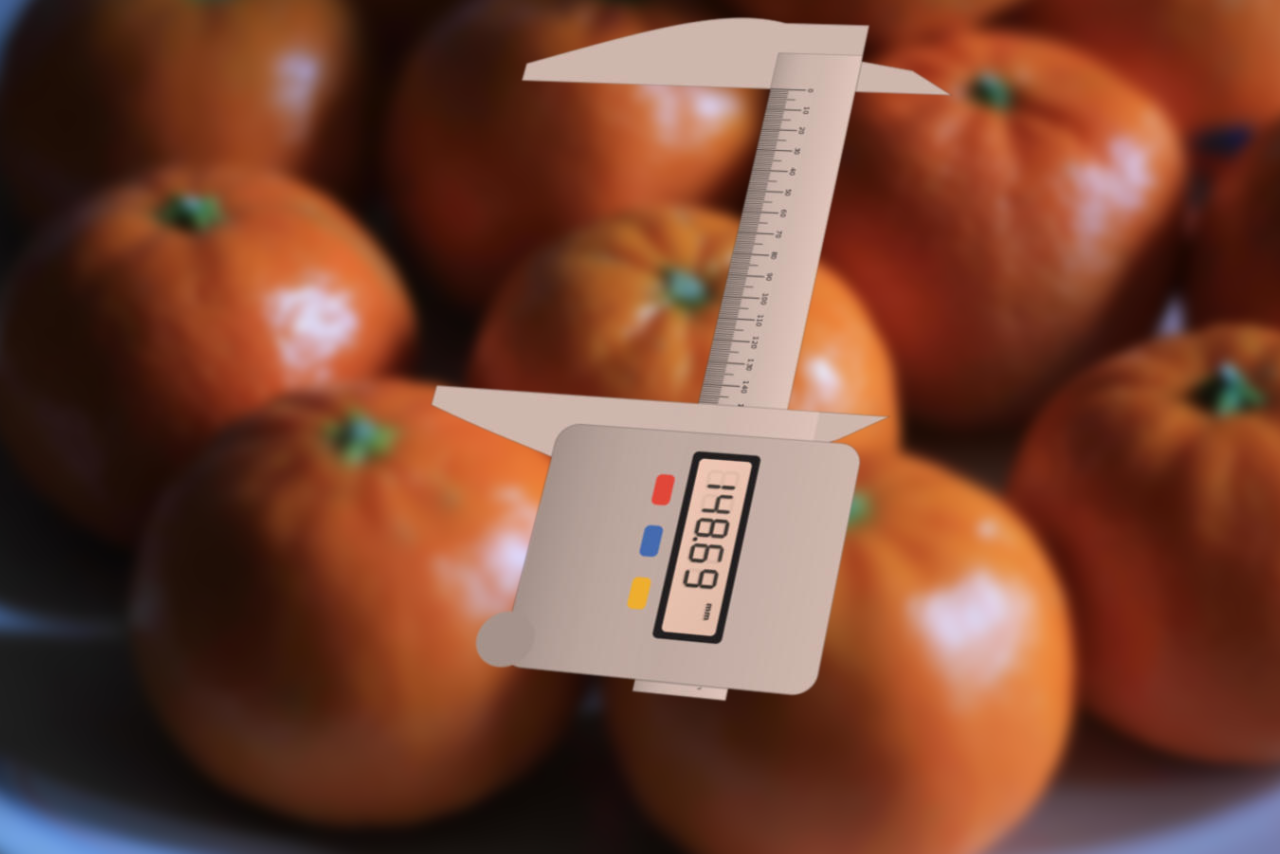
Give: 148.69,mm
